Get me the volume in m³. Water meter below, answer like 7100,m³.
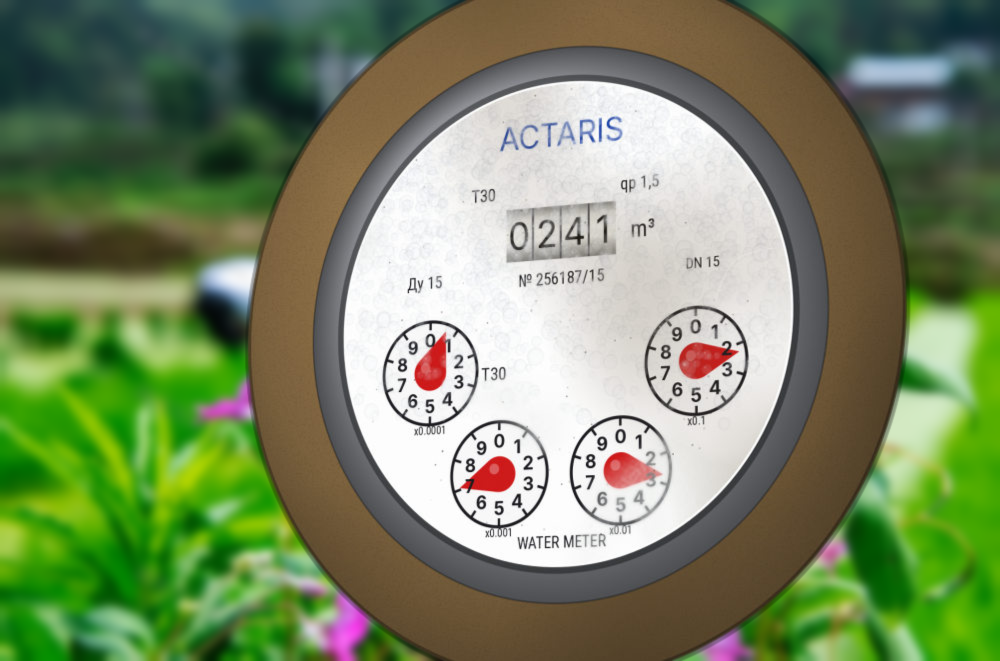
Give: 241.2270,m³
